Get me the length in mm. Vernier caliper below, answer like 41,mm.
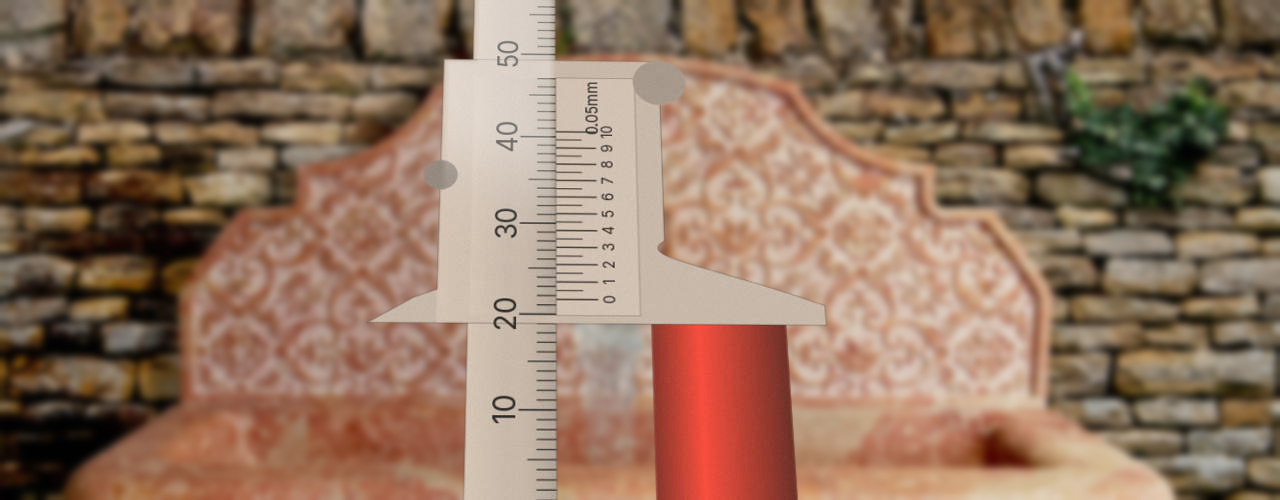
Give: 21.6,mm
